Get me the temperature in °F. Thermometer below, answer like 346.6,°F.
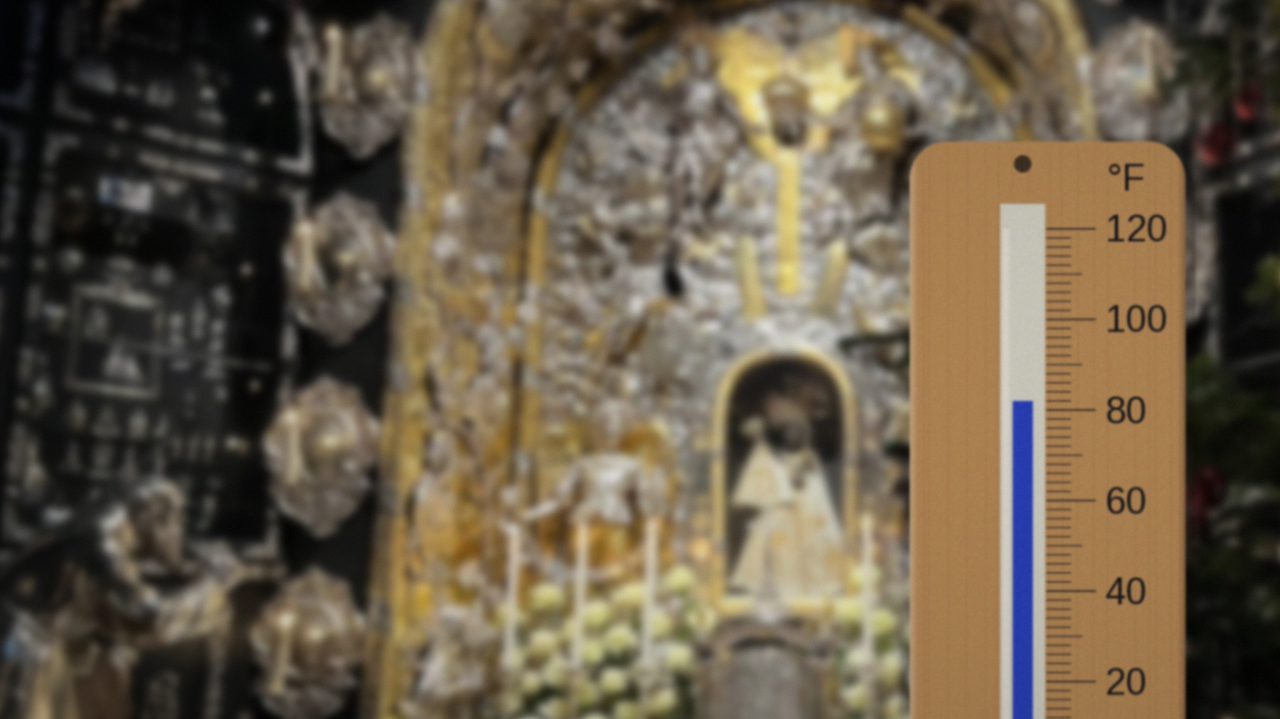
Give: 82,°F
